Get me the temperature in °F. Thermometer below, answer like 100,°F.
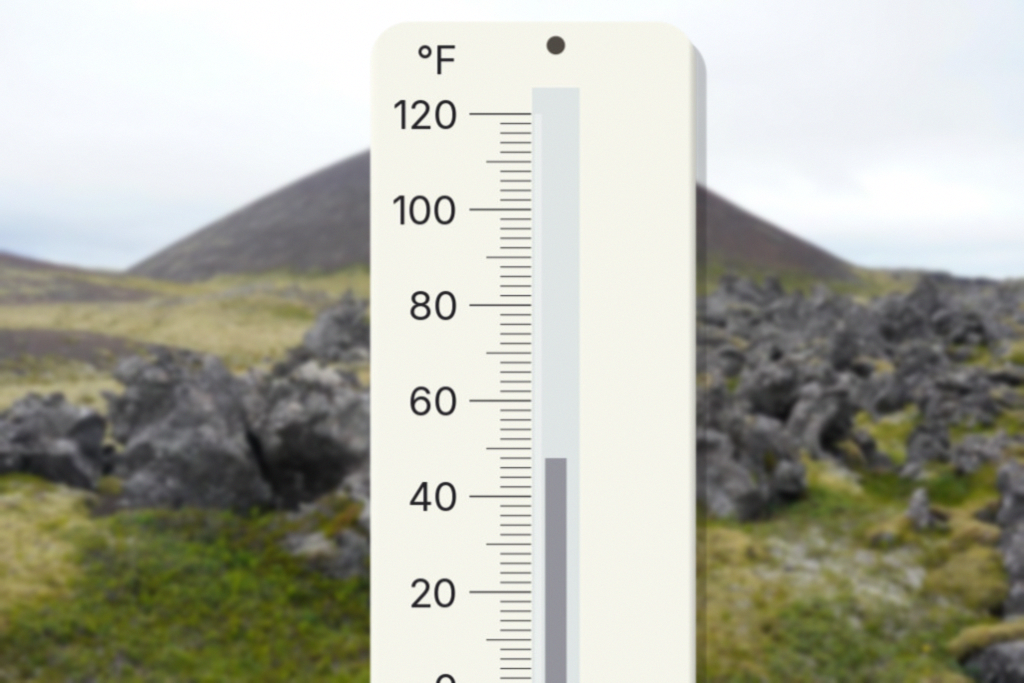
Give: 48,°F
